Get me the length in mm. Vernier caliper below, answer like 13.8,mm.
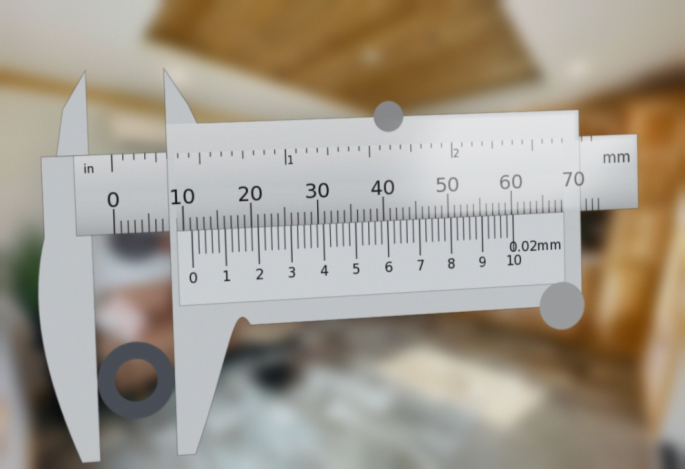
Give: 11.2,mm
